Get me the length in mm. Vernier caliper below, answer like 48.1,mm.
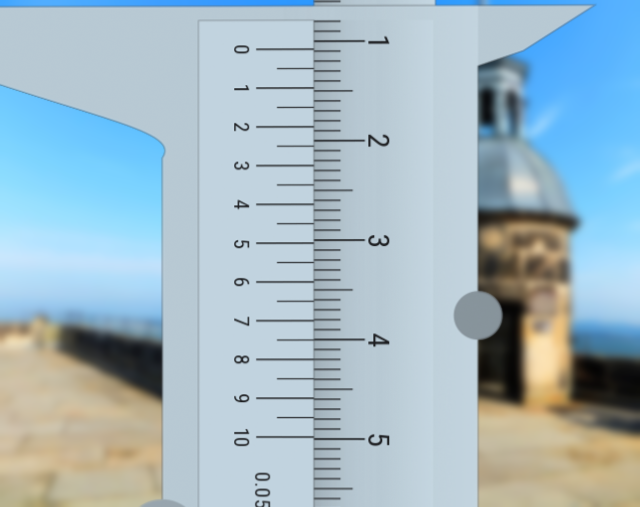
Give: 10.8,mm
